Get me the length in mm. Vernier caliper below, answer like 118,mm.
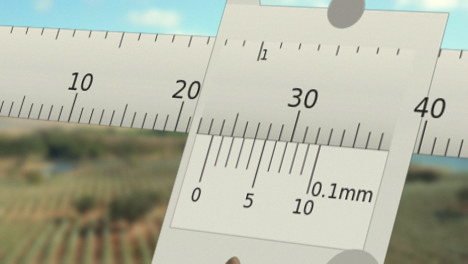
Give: 23.4,mm
